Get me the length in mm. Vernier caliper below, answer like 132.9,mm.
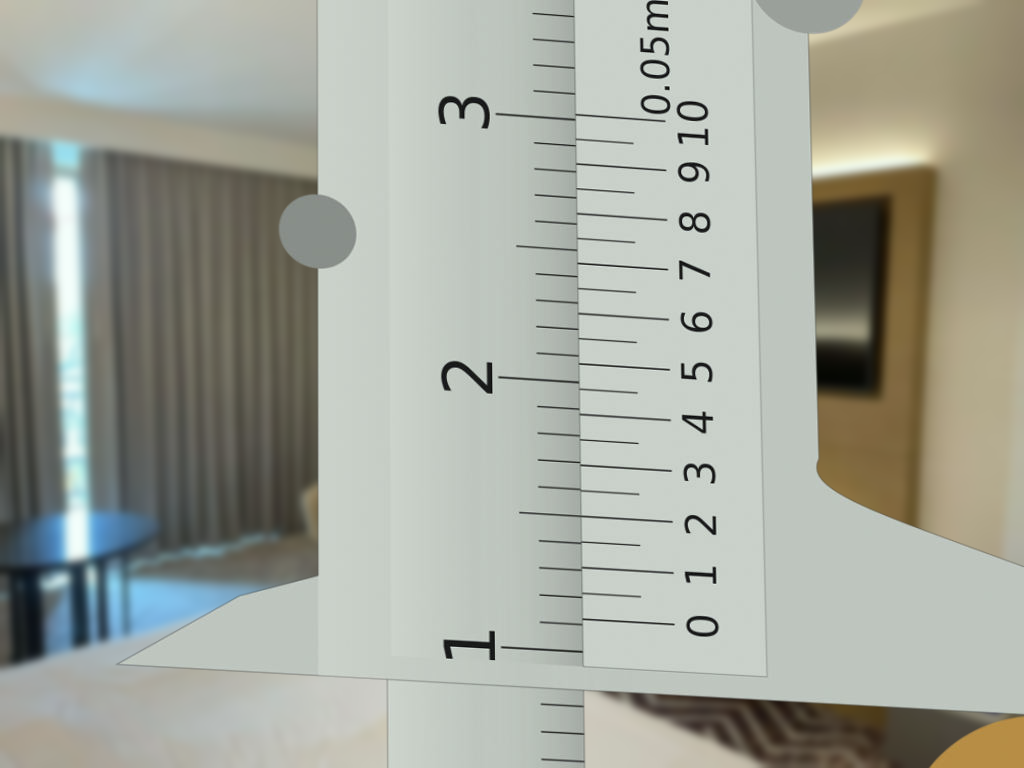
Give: 11.20,mm
